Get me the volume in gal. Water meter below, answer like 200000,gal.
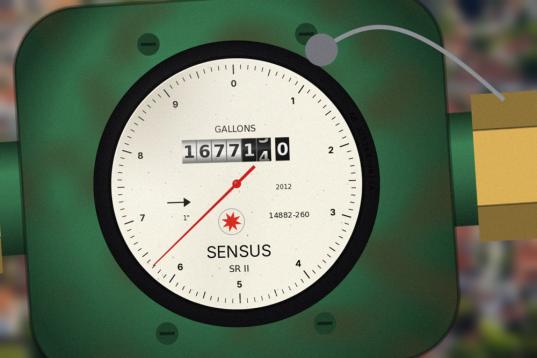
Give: 1677136.3,gal
